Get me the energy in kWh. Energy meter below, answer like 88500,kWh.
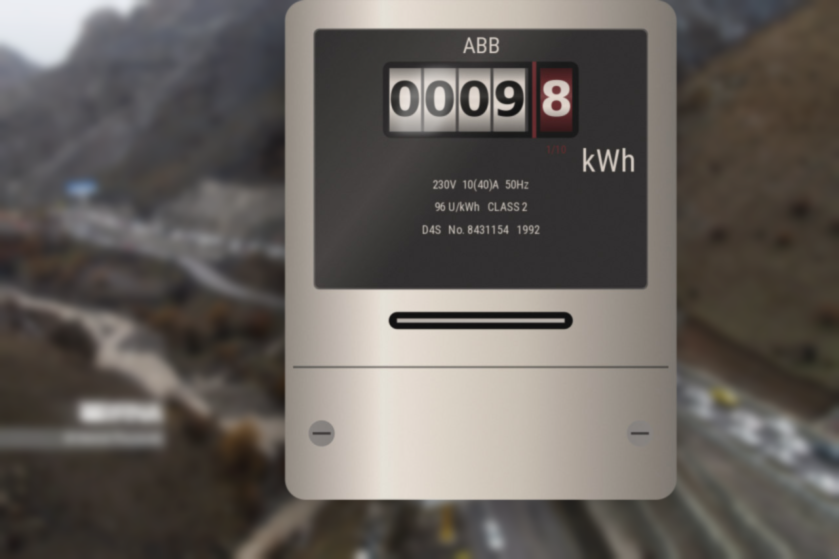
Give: 9.8,kWh
